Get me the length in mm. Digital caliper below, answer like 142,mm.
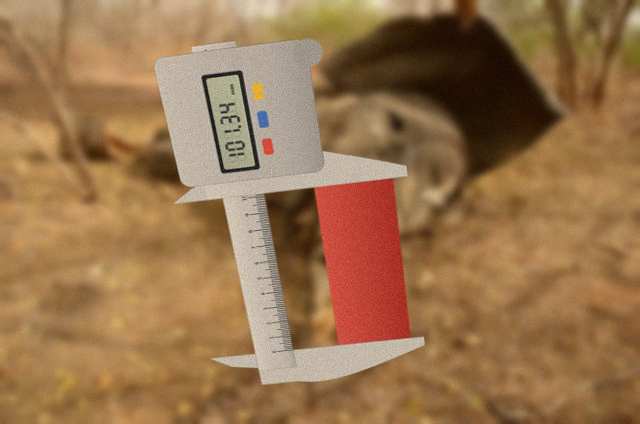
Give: 101.34,mm
